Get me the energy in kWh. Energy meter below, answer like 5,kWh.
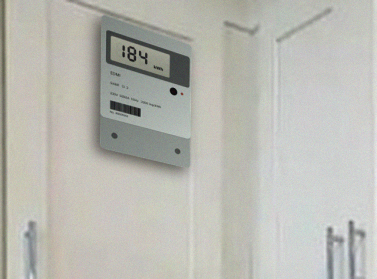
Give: 184,kWh
